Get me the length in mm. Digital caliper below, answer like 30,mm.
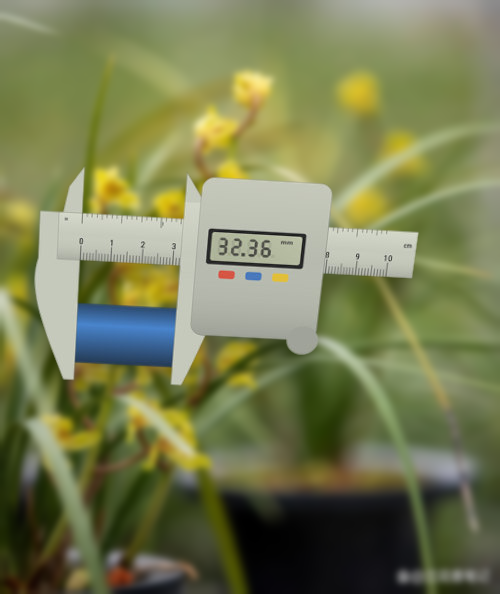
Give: 32.36,mm
